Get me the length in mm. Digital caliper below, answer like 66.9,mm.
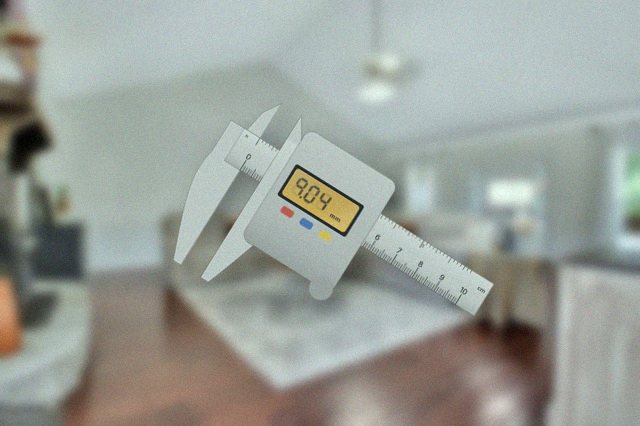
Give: 9.04,mm
